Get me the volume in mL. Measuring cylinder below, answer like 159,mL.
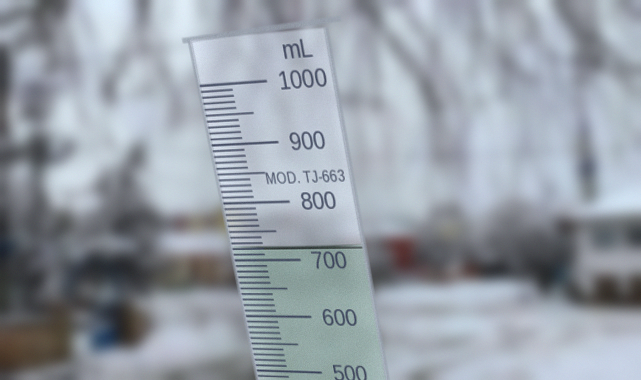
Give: 720,mL
